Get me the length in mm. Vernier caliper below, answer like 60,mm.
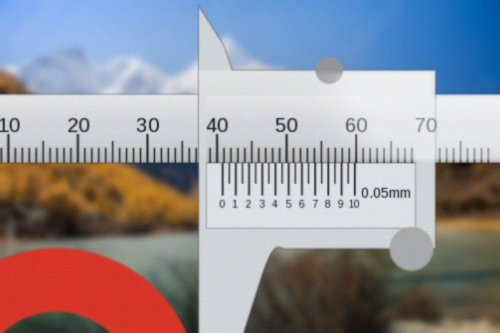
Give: 40.8,mm
